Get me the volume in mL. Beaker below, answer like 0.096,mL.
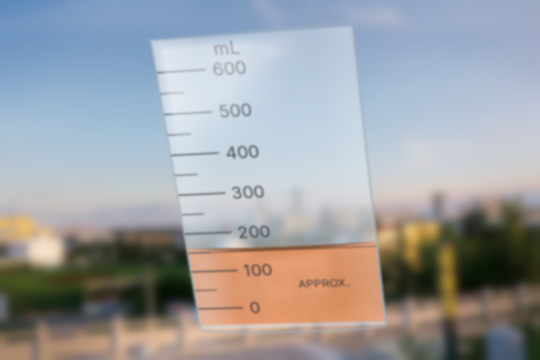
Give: 150,mL
